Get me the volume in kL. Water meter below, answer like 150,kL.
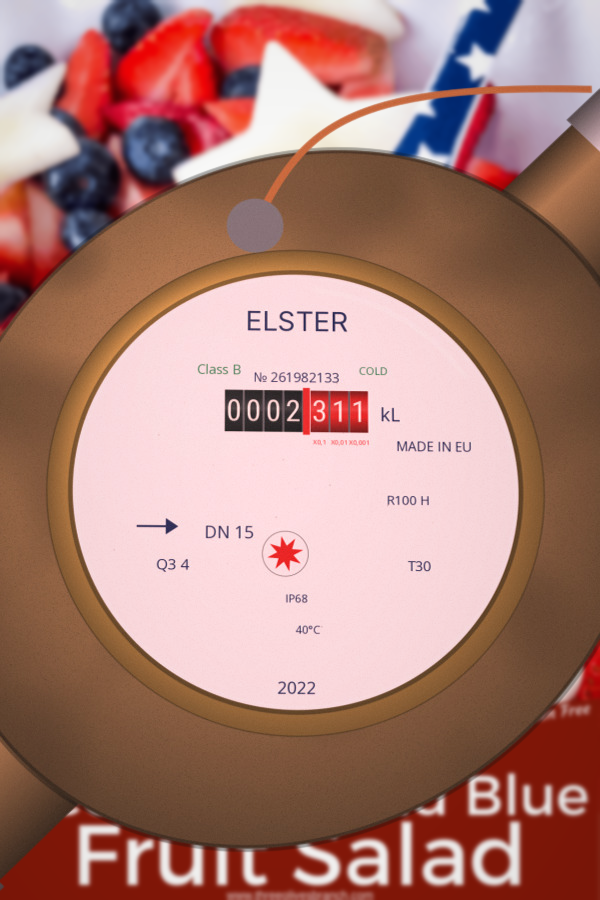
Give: 2.311,kL
